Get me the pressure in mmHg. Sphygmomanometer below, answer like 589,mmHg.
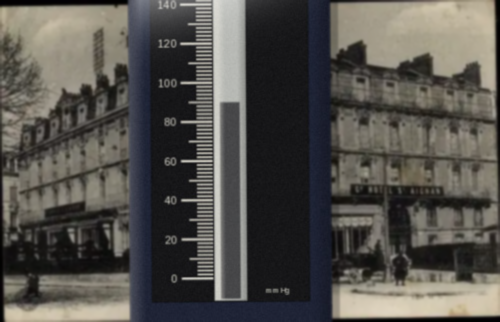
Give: 90,mmHg
